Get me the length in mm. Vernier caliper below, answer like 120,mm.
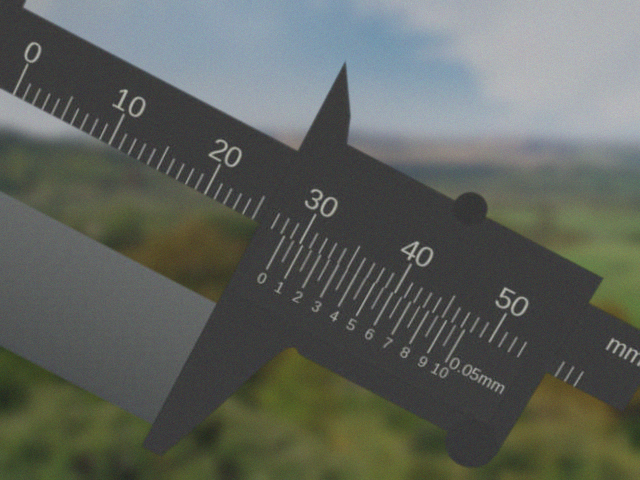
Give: 28.4,mm
